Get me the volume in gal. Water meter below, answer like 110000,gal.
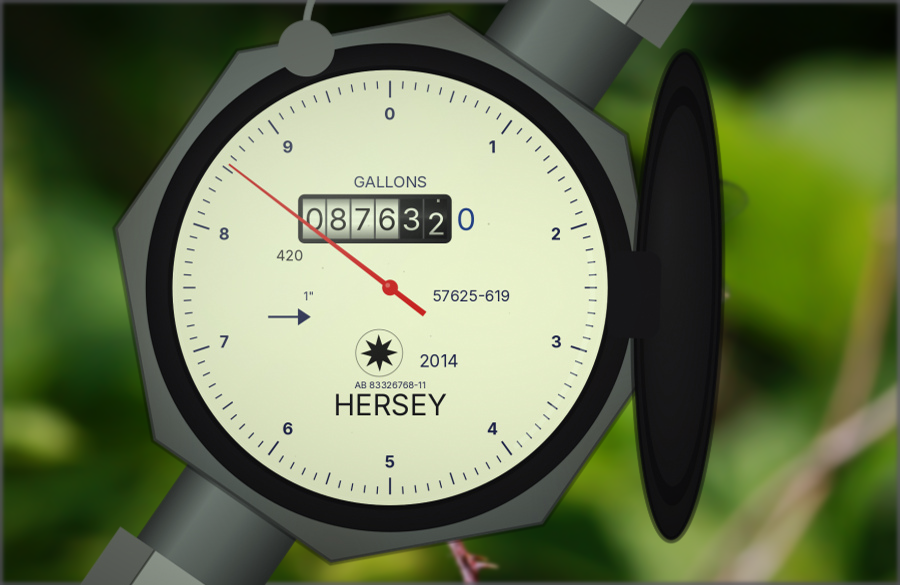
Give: 876318.5,gal
